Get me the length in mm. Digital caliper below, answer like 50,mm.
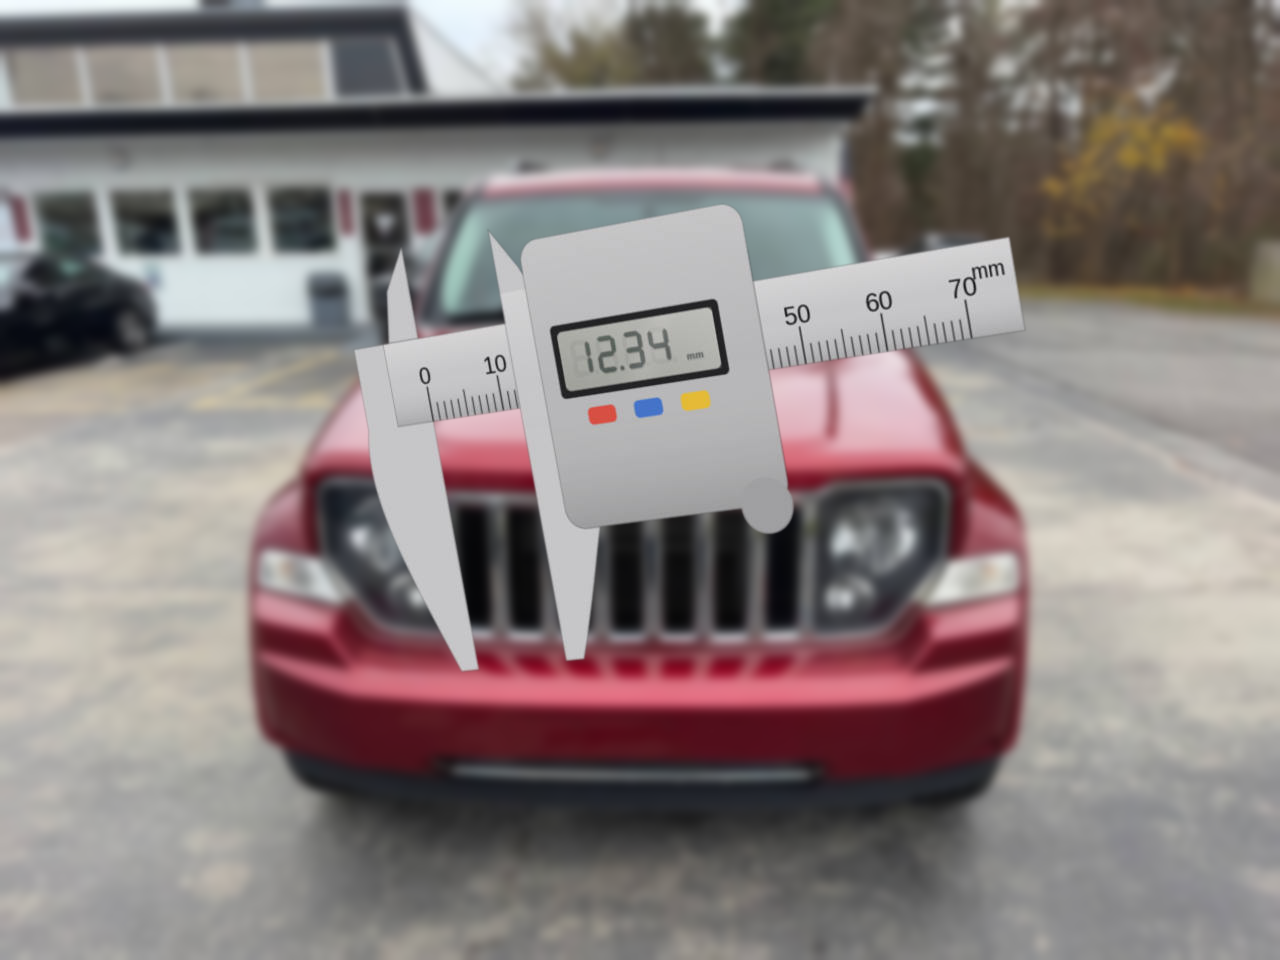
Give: 12.34,mm
